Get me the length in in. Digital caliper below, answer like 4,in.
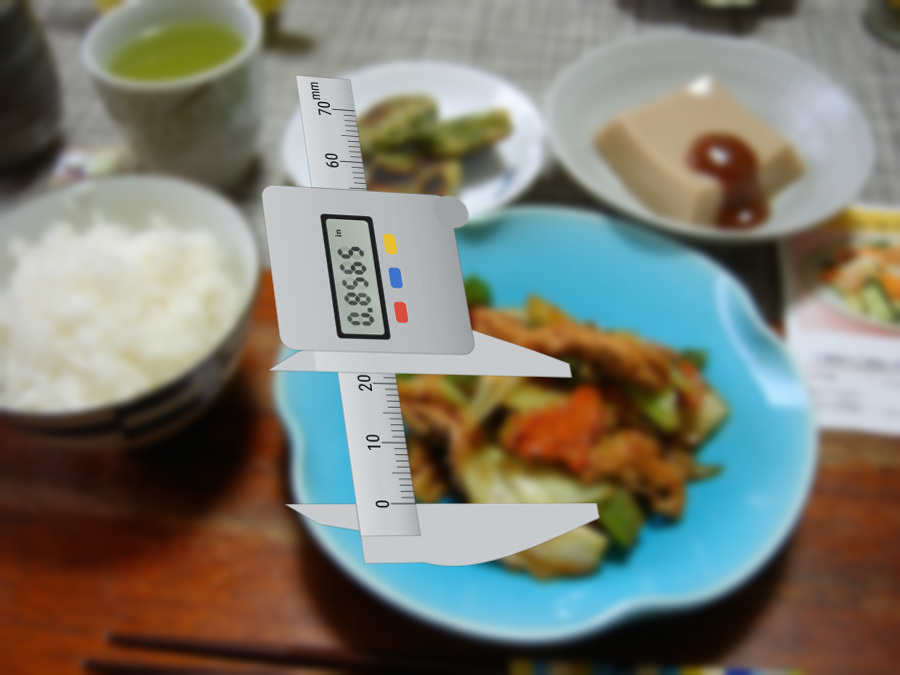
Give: 0.8565,in
